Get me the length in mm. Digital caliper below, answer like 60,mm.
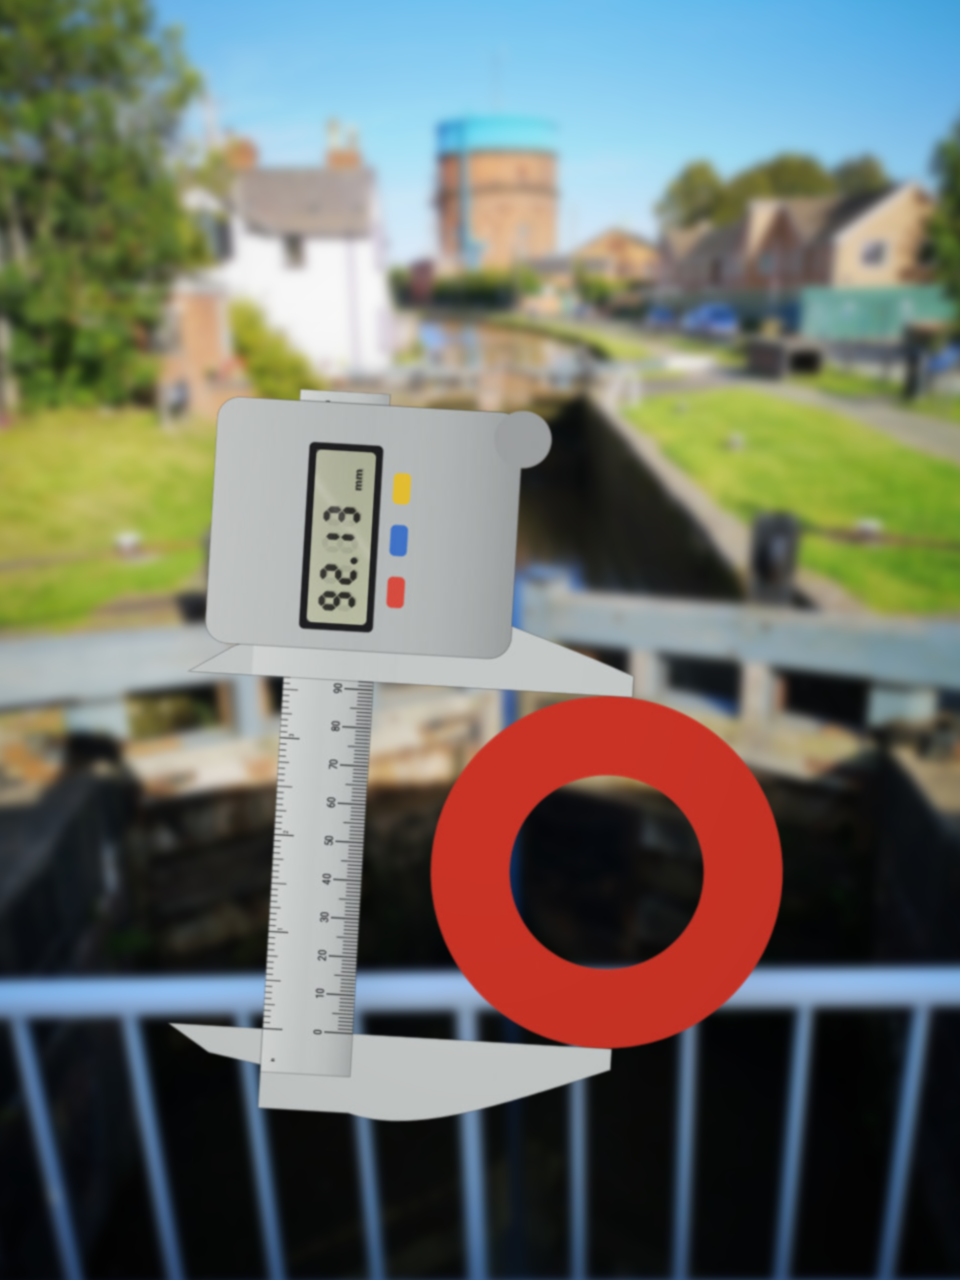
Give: 92.13,mm
